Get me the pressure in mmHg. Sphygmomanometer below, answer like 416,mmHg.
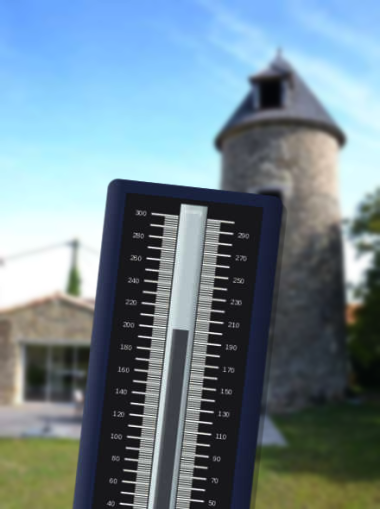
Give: 200,mmHg
